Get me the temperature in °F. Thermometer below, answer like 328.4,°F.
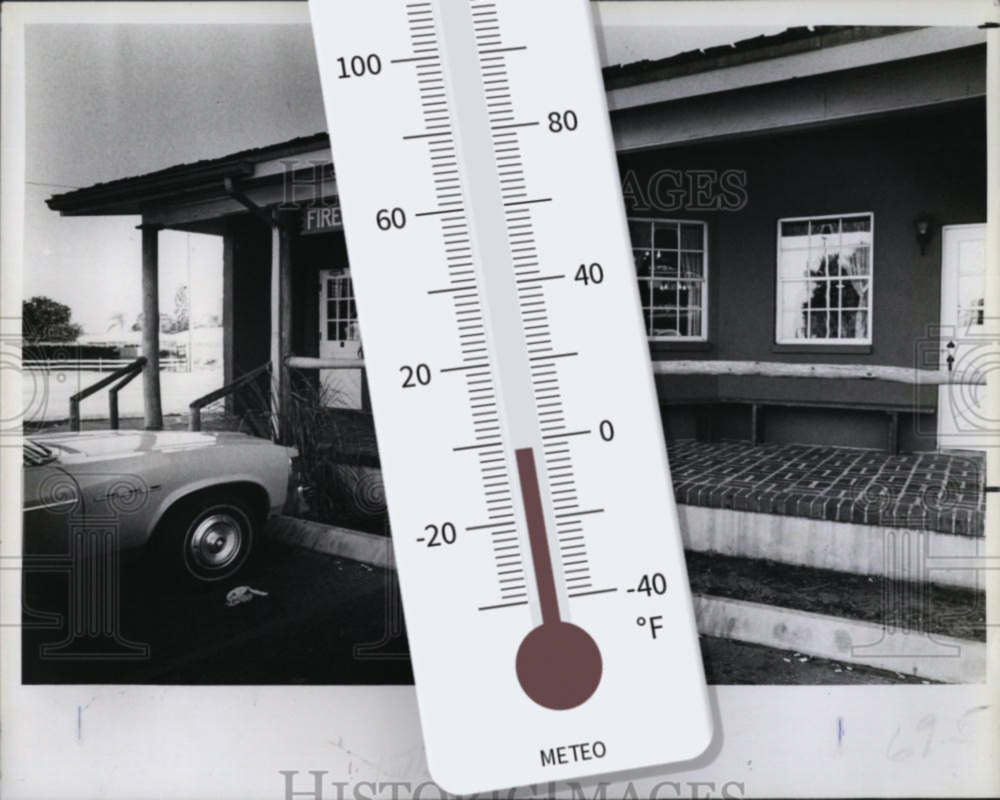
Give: -2,°F
